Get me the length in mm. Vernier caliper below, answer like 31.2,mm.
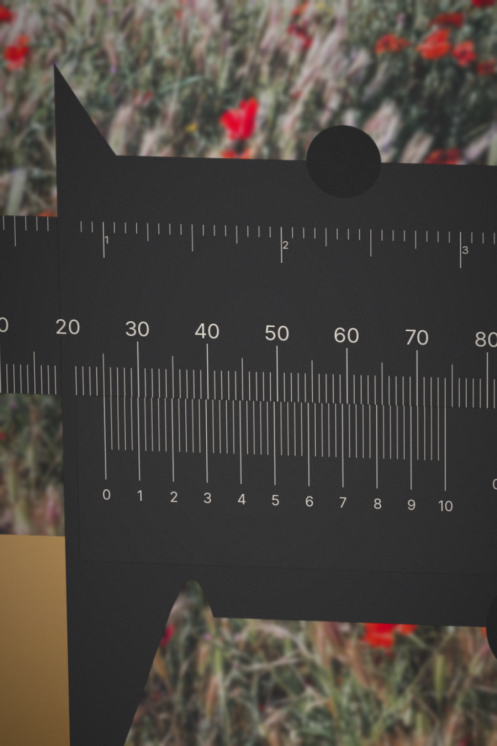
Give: 25.0,mm
